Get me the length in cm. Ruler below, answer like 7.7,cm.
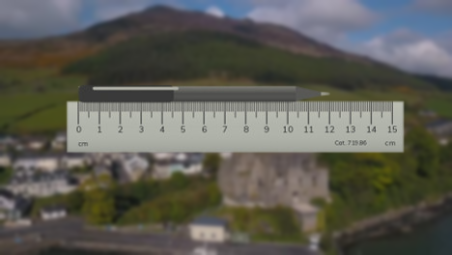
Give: 12,cm
